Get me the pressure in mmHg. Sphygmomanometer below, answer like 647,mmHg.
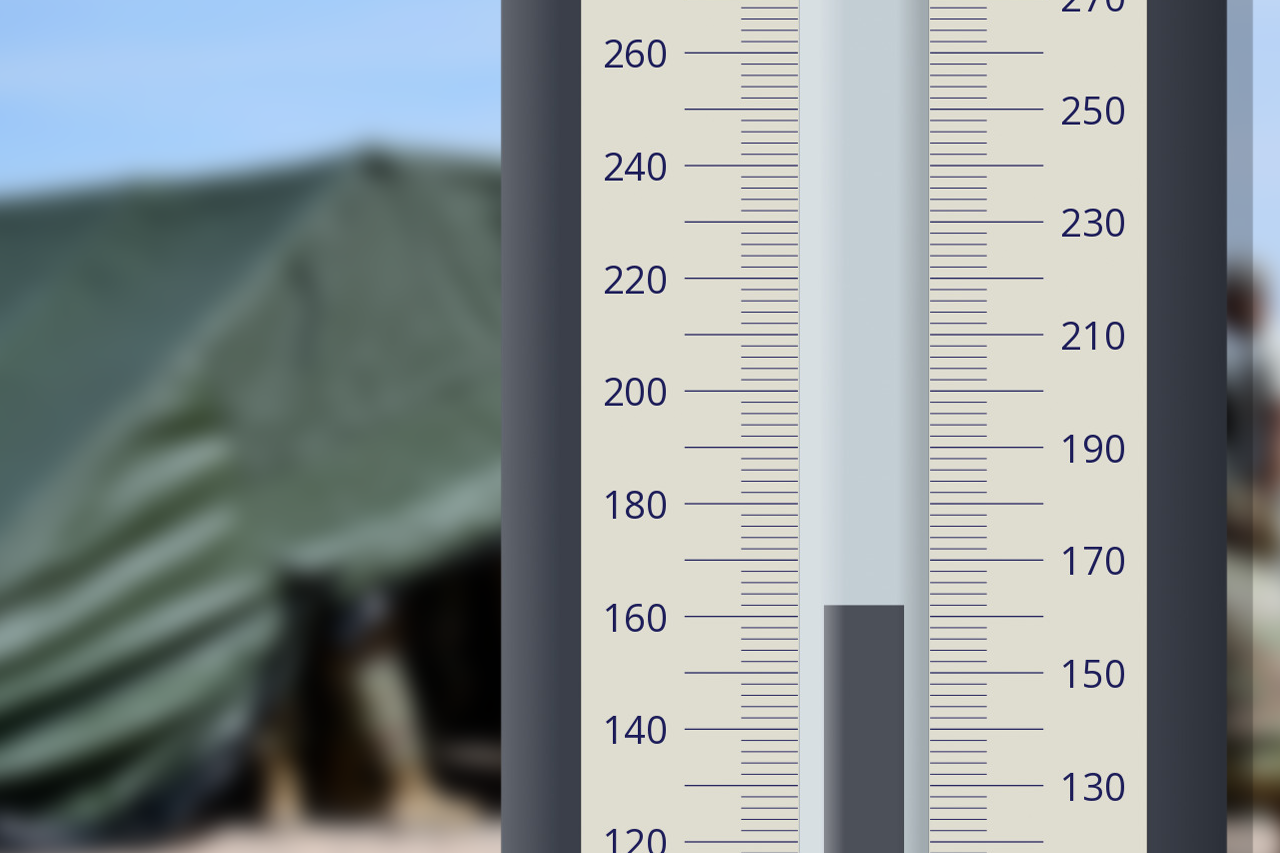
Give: 162,mmHg
